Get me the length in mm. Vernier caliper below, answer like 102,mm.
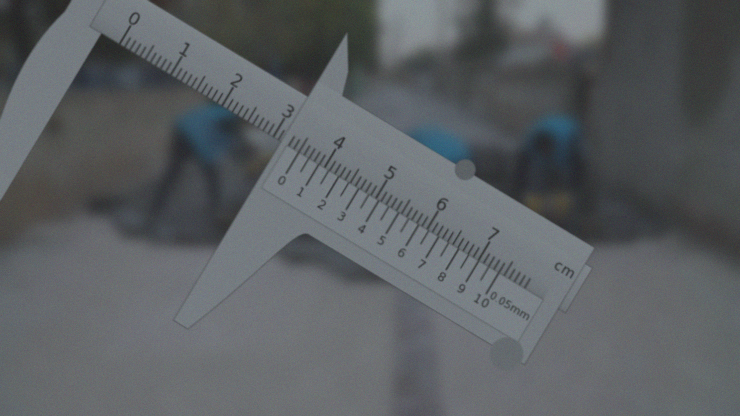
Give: 35.0,mm
